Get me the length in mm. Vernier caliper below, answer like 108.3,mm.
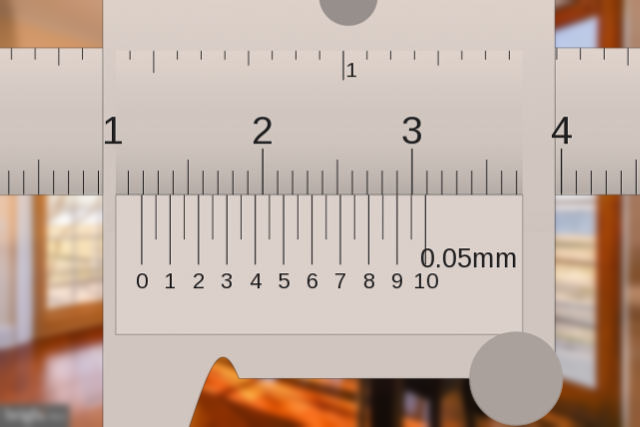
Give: 11.9,mm
